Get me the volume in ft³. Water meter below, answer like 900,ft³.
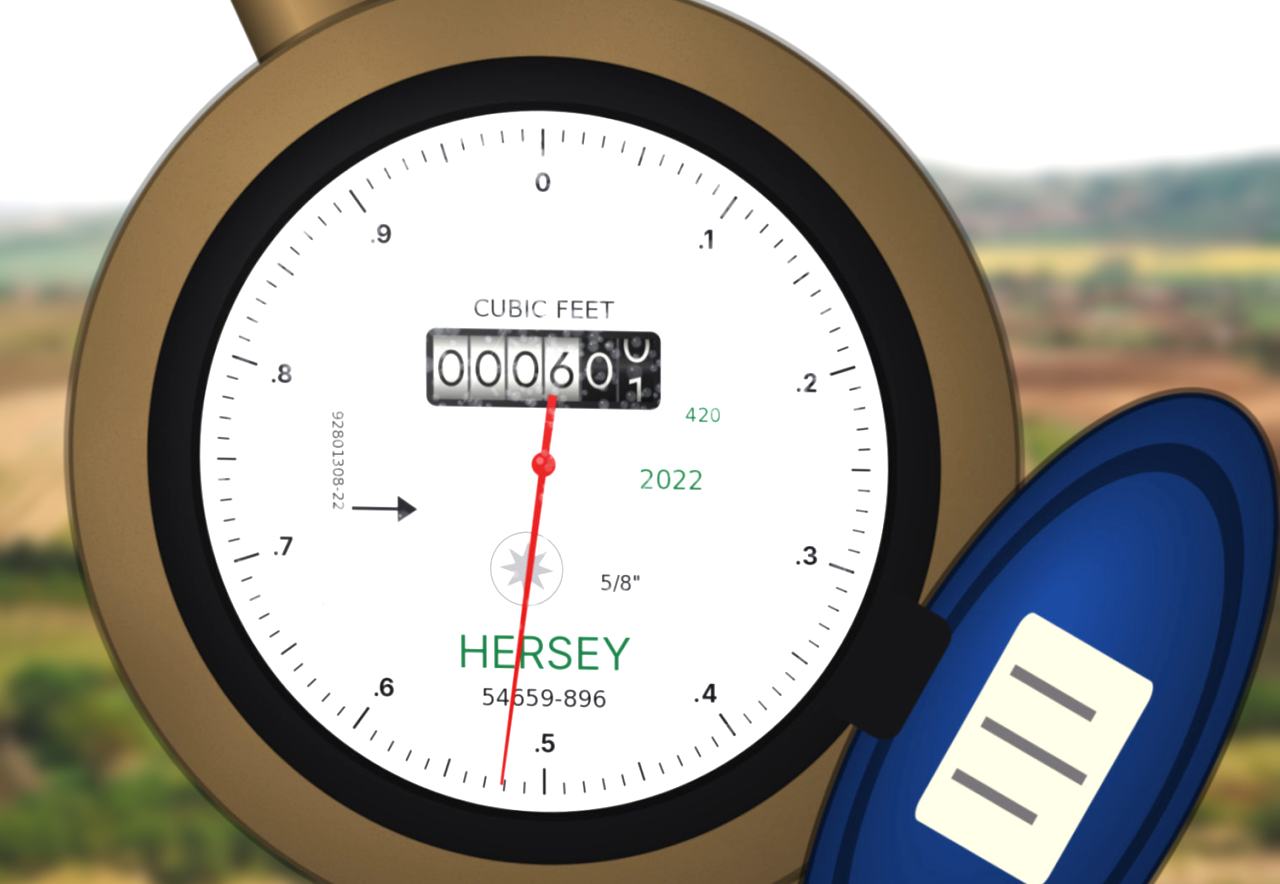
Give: 600.52,ft³
